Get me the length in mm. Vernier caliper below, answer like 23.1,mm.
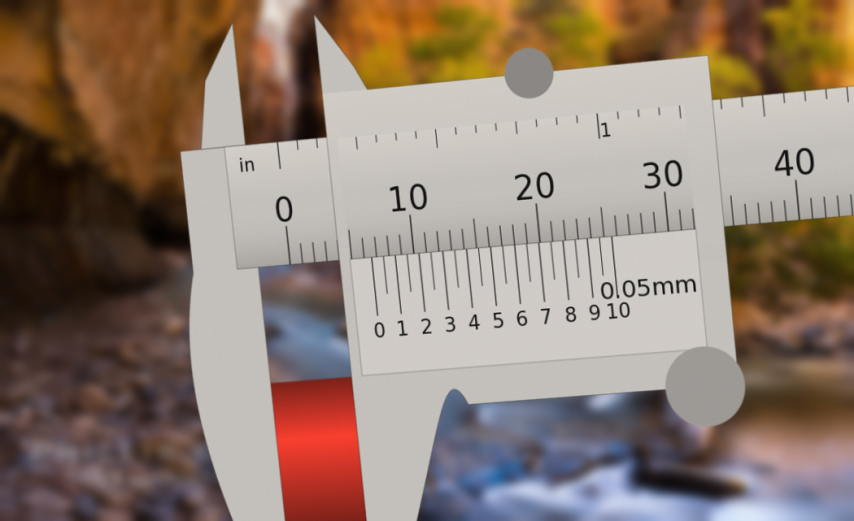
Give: 6.6,mm
